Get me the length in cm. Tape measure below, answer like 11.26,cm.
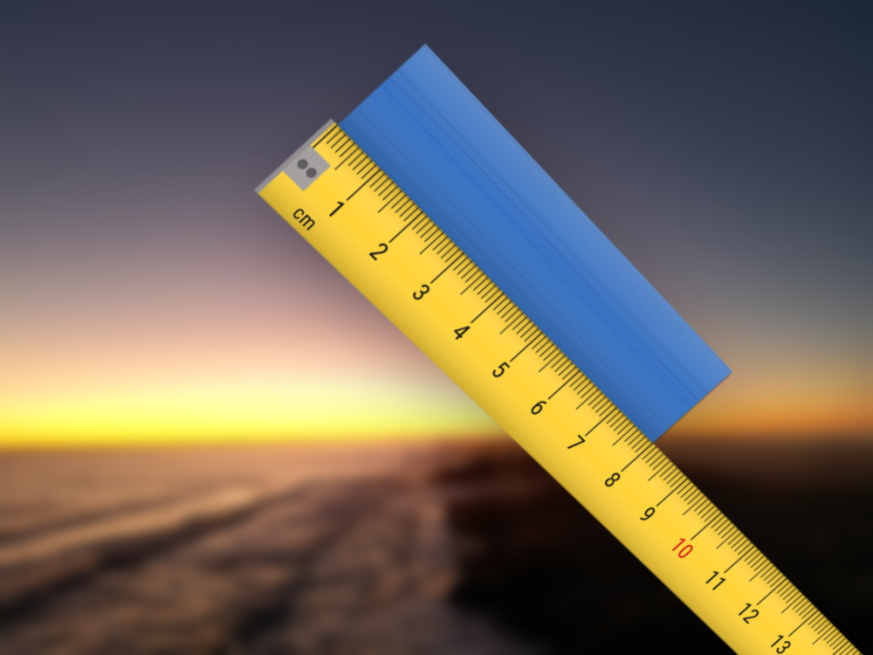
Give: 8,cm
